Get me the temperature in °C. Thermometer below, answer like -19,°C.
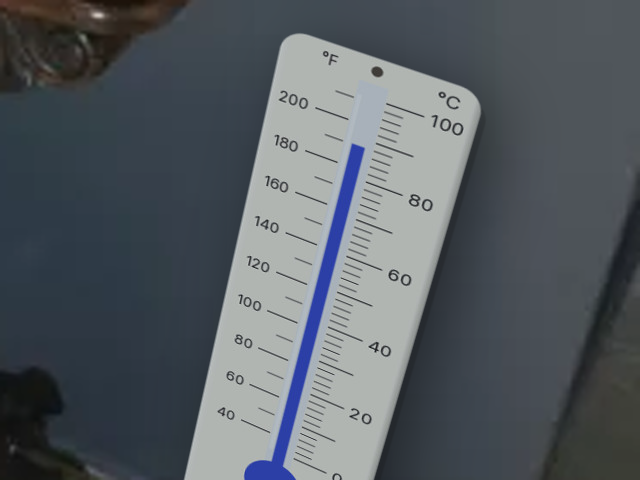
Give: 88,°C
